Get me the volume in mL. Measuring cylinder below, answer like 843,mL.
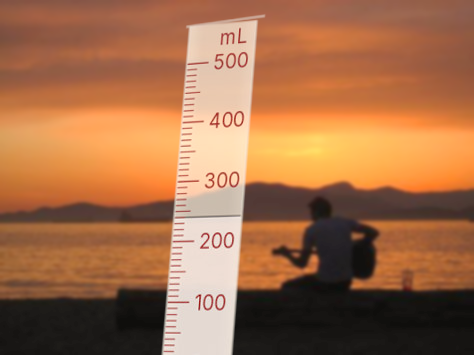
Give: 240,mL
